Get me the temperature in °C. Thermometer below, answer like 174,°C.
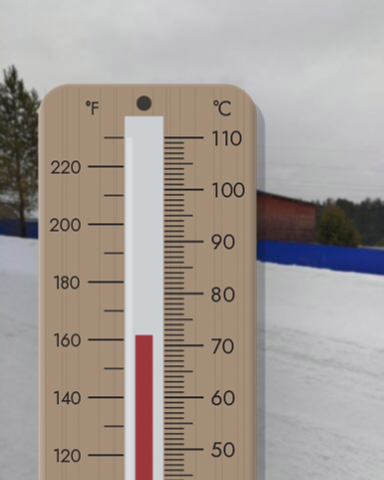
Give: 72,°C
